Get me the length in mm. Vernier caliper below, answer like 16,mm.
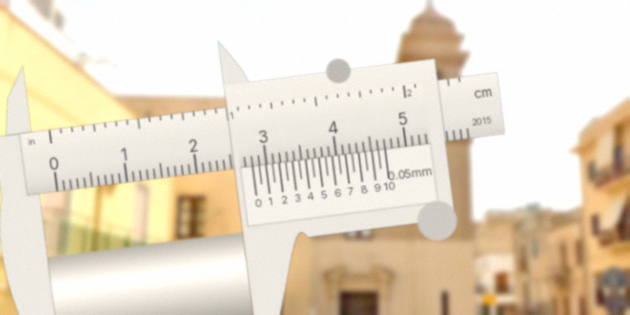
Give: 28.0,mm
